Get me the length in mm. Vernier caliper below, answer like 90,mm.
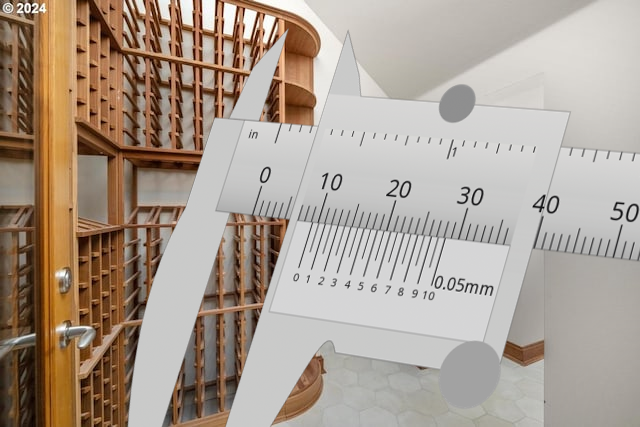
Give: 9.2,mm
